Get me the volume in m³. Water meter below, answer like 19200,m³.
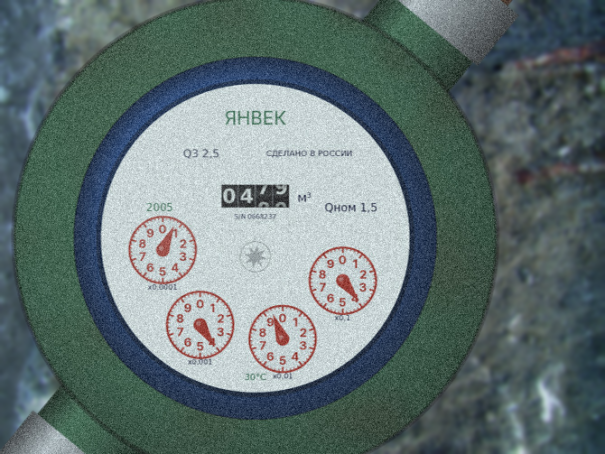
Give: 479.3940,m³
